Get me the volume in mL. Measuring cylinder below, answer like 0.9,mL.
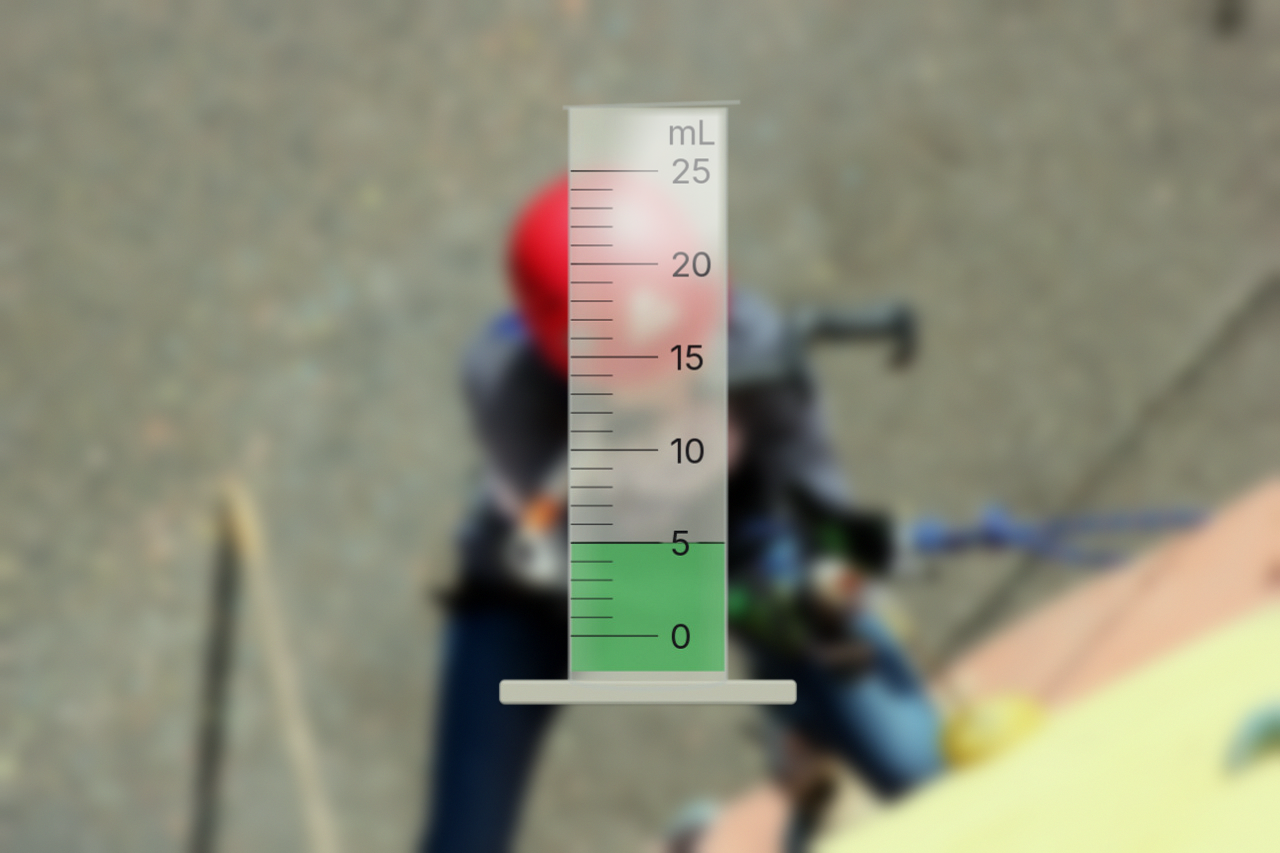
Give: 5,mL
